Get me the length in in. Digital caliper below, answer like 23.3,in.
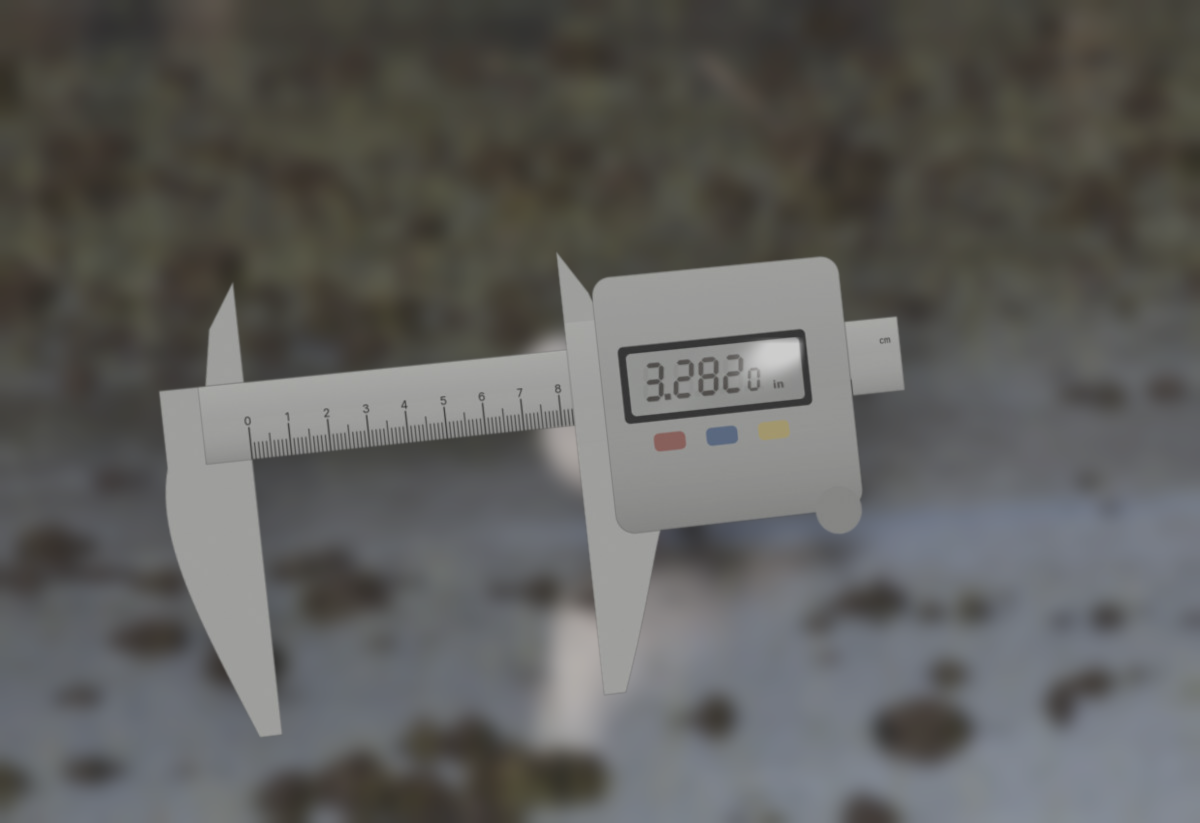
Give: 3.2820,in
